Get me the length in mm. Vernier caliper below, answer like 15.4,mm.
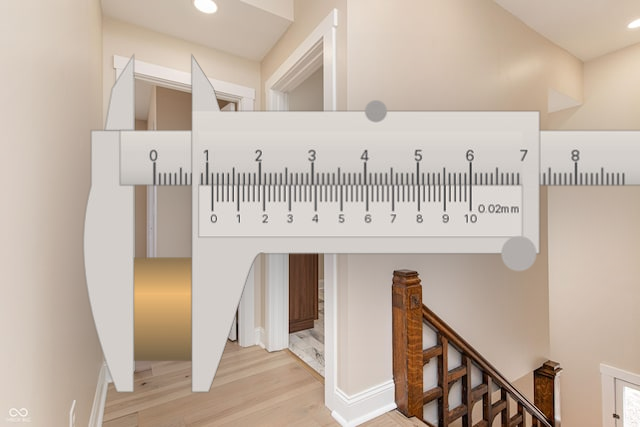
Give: 11.0,mm
